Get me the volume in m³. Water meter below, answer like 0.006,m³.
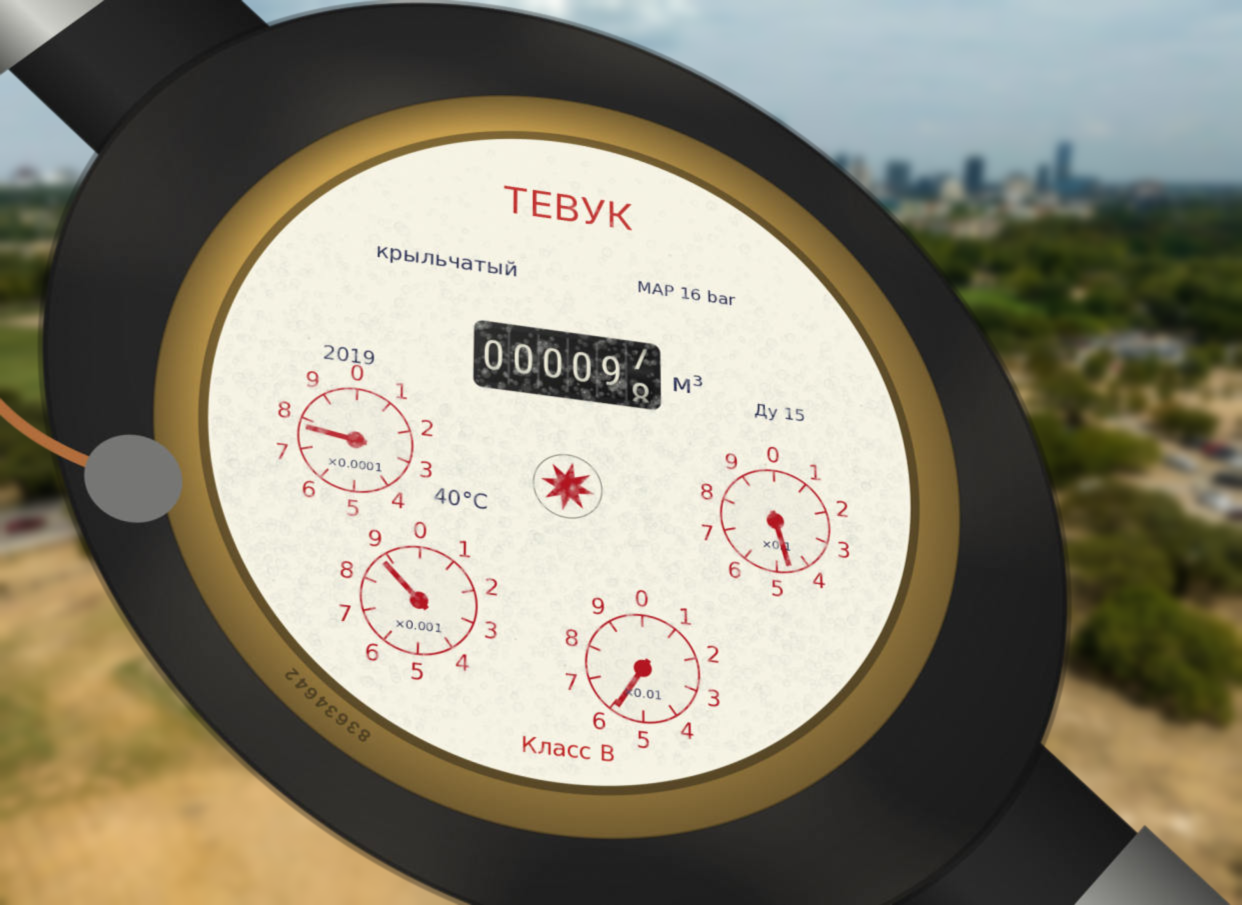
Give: 97.4587,m³
